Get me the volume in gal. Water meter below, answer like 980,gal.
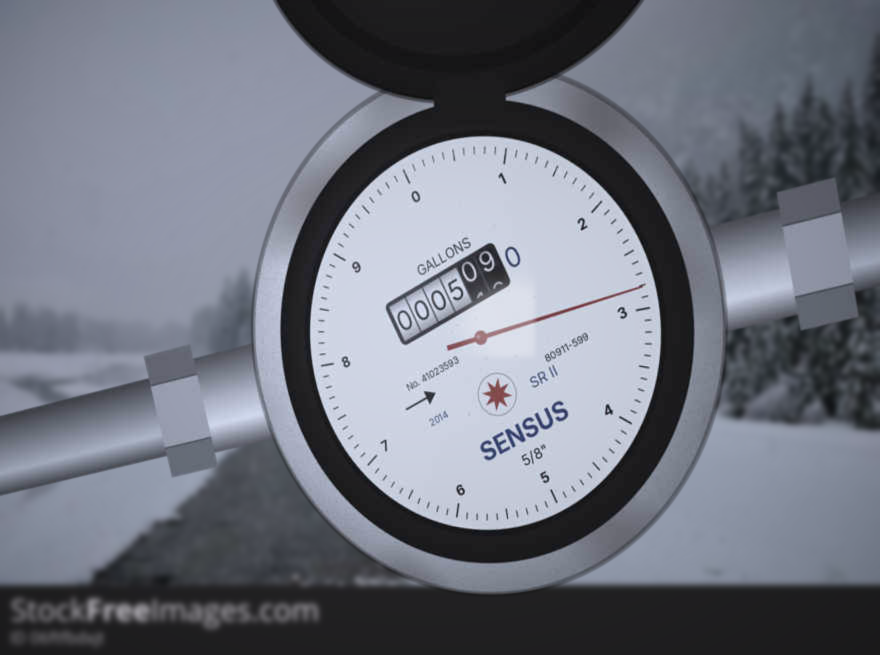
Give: 5092.8,gal
